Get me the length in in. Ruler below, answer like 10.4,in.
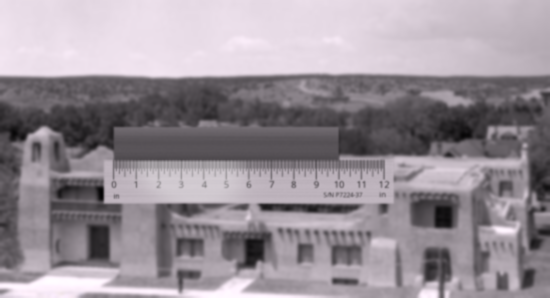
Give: 10,in
